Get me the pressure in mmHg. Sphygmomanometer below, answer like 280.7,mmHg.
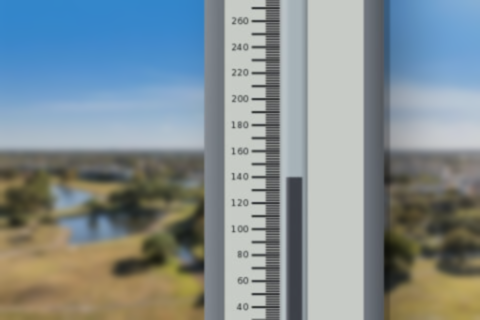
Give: 140,mmHg
